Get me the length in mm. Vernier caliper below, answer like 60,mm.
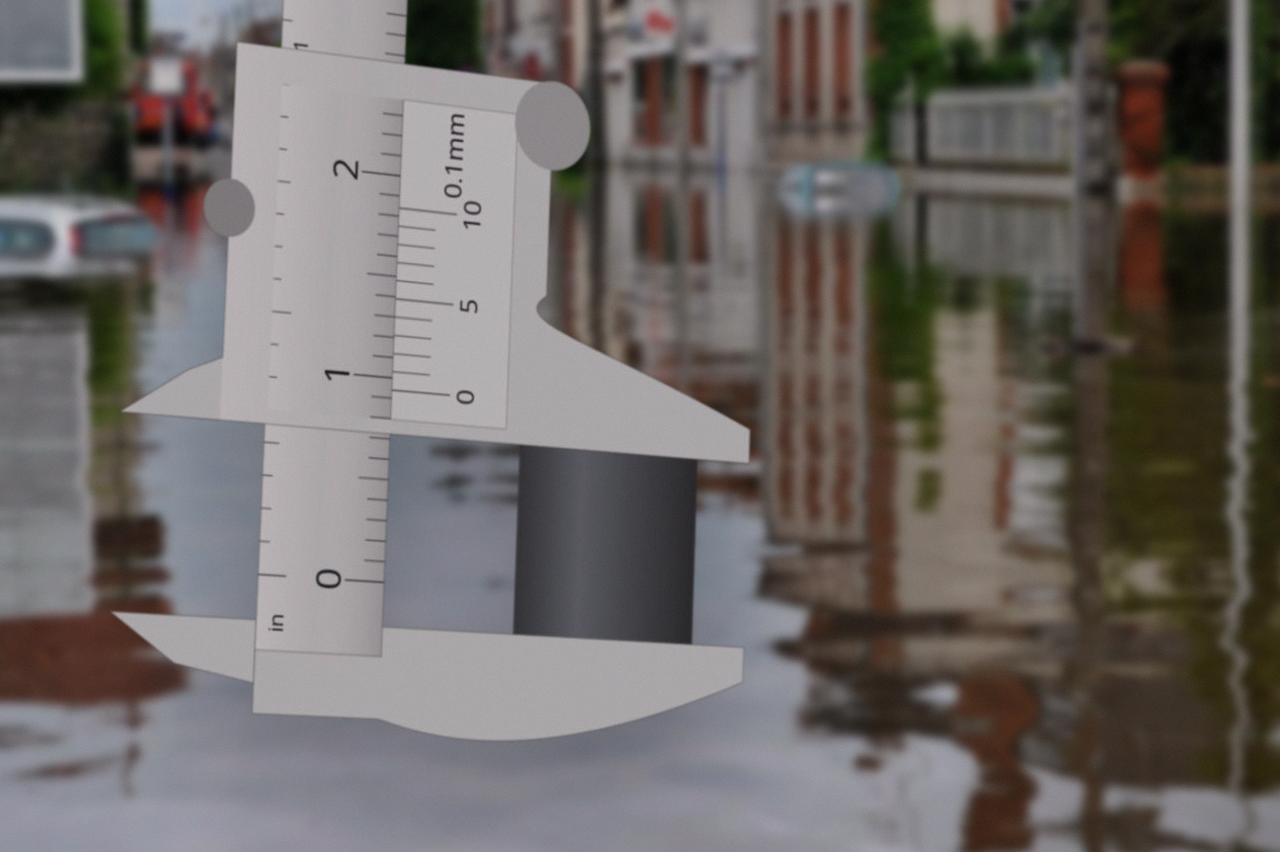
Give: 9.4,mm
